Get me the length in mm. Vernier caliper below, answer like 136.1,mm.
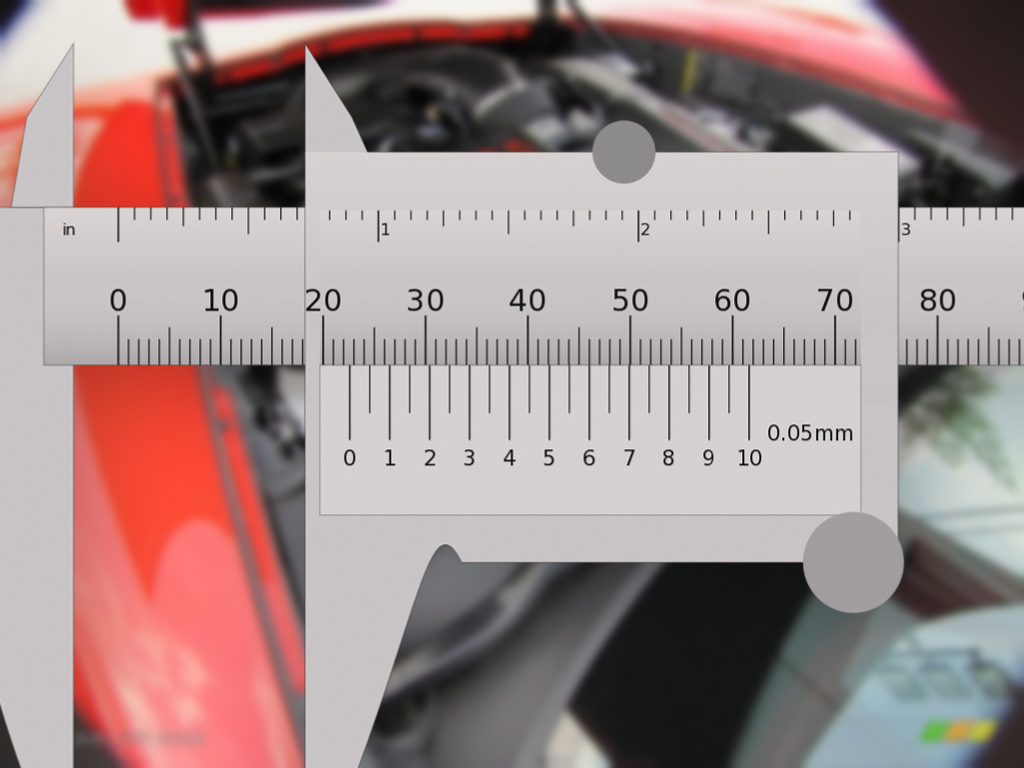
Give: 22.6,mm
